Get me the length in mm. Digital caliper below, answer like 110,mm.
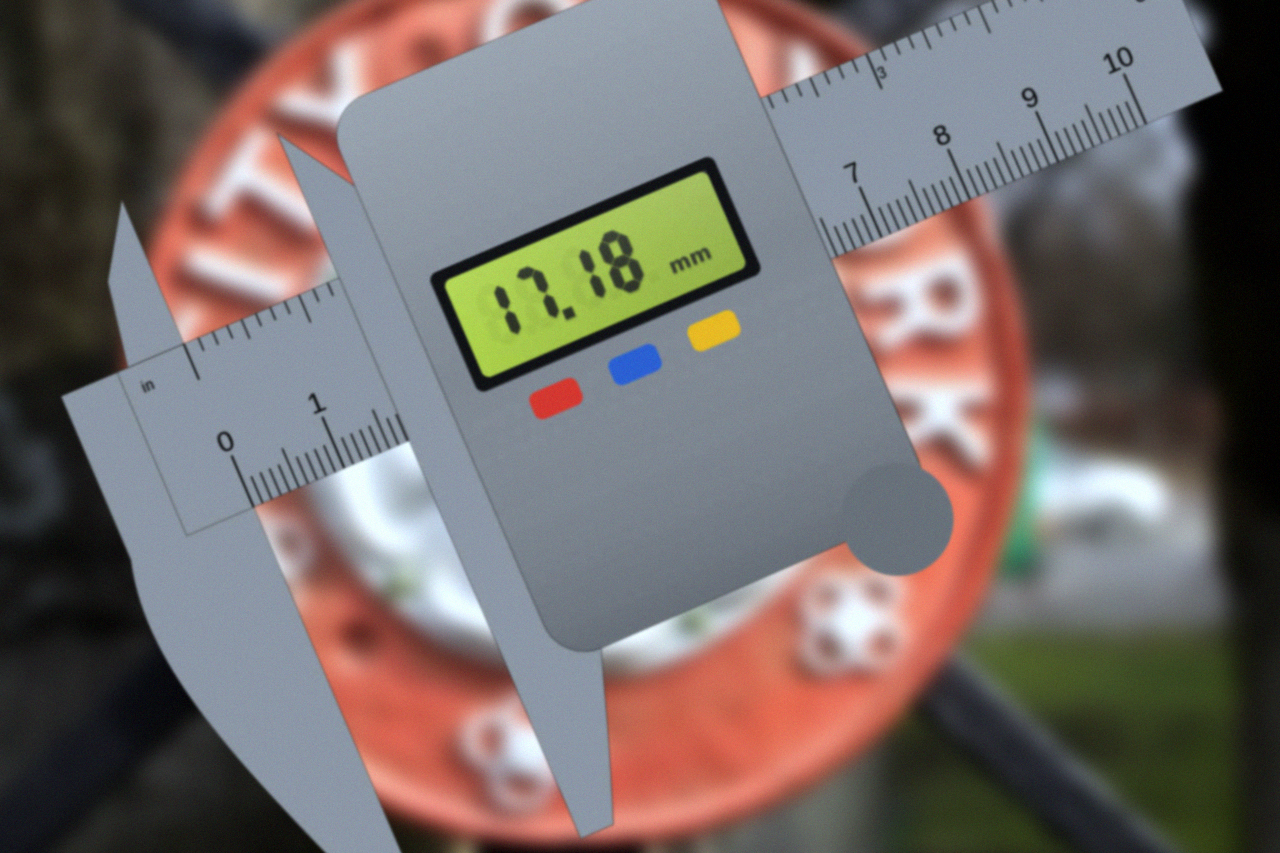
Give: 17.18,mm
